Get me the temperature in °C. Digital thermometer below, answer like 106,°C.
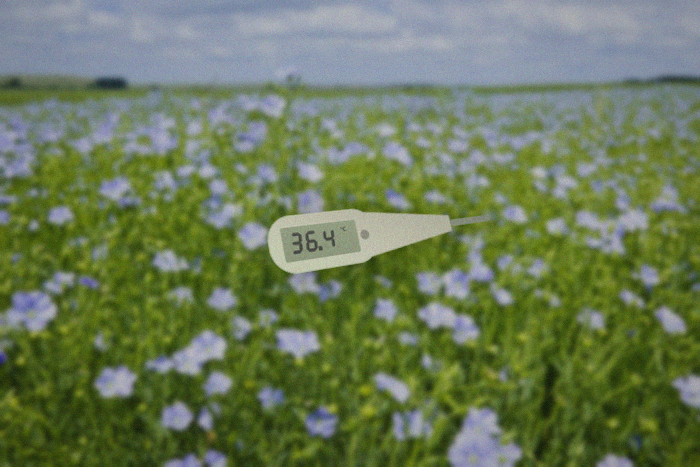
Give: 36.4,°C
